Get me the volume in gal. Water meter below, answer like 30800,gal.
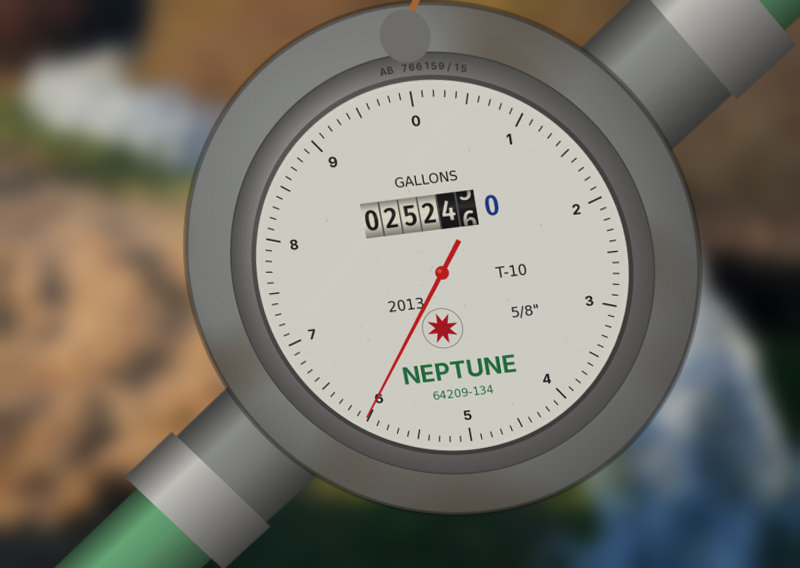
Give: 252456.0,gal
